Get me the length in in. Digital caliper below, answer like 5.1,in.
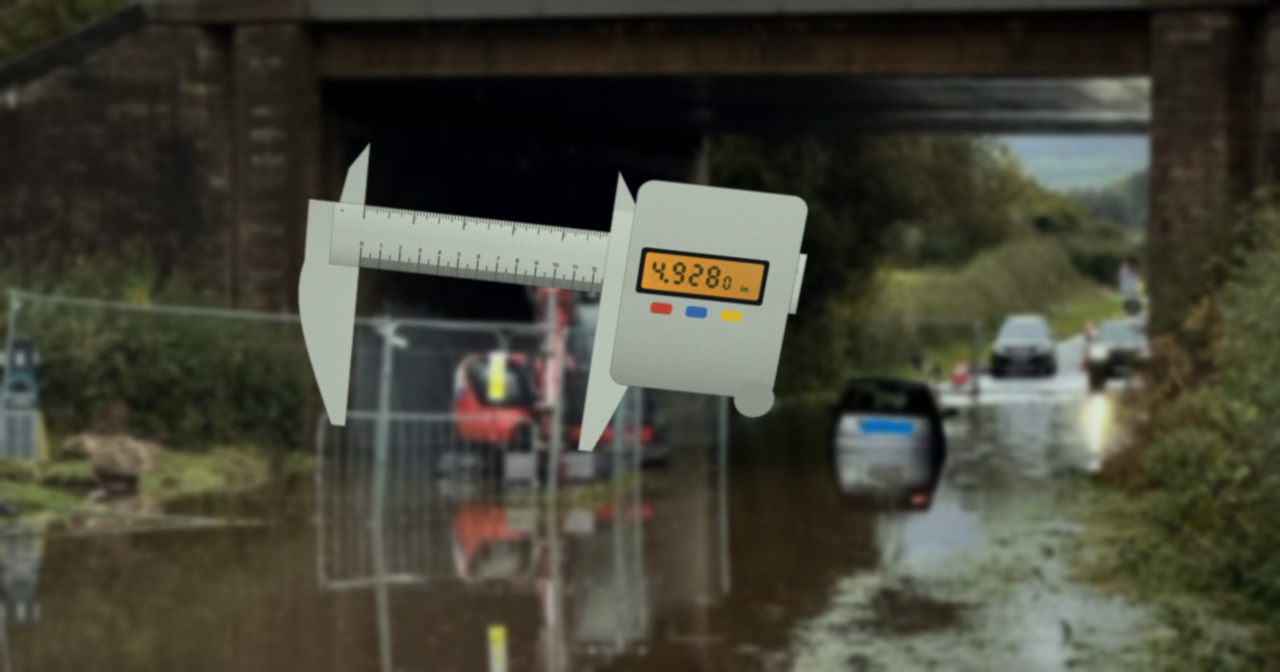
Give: 4.9280,in
